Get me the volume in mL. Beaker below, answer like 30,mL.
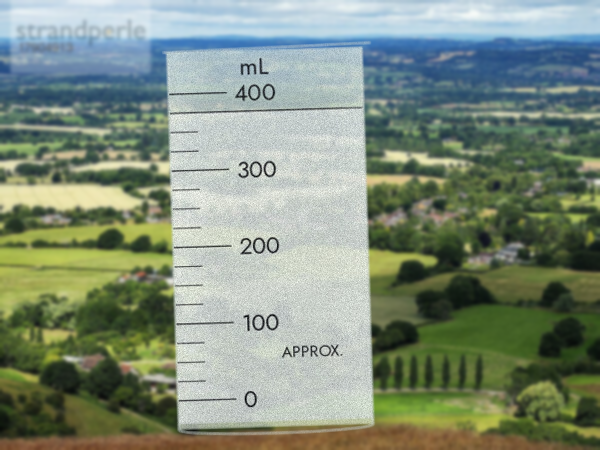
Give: 375,mL
